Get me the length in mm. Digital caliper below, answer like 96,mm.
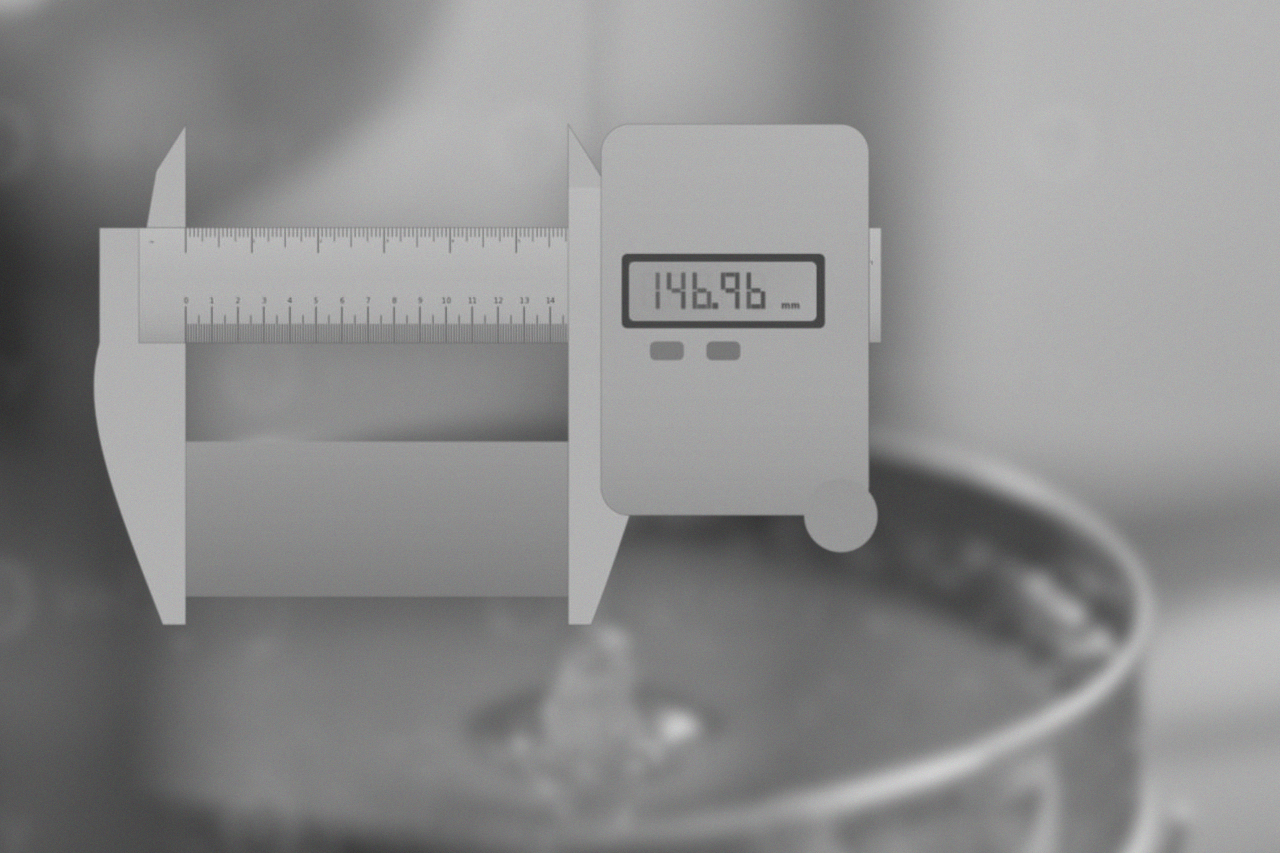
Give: 146.96,mm
